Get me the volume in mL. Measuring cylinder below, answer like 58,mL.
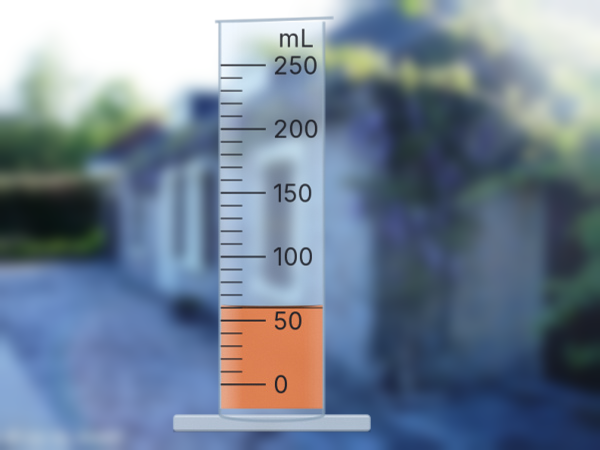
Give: 60,mL
